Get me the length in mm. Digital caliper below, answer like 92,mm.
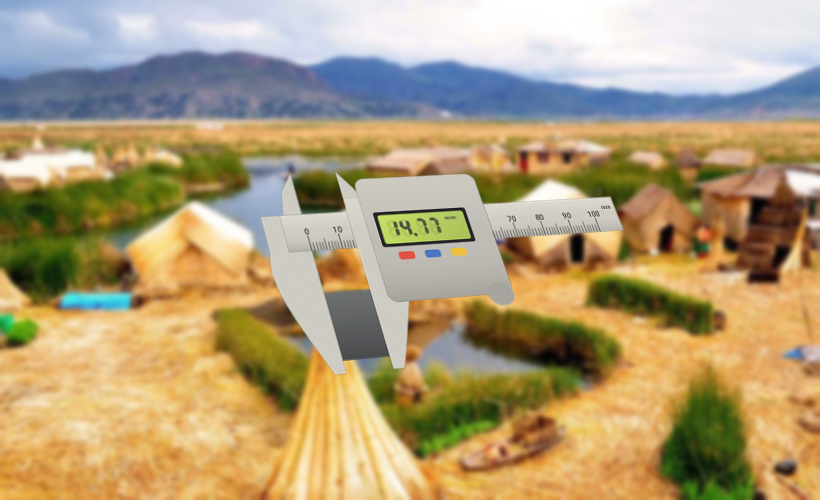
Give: 14.77,mm
